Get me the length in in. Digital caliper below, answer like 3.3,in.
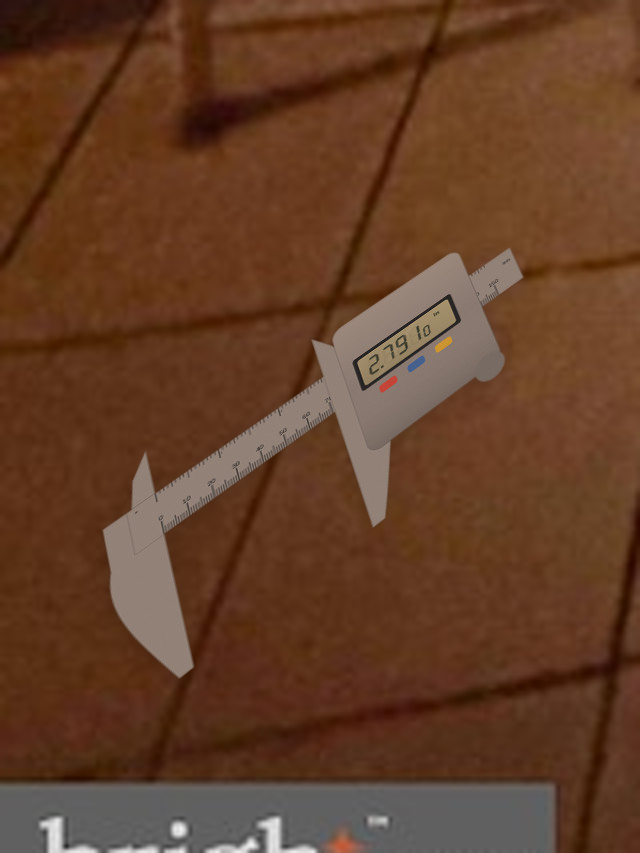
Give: 2.7910,in
